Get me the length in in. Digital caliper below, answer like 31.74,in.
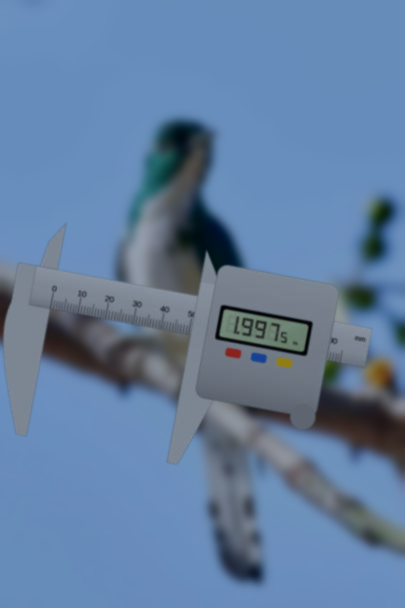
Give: 1.9975,in
